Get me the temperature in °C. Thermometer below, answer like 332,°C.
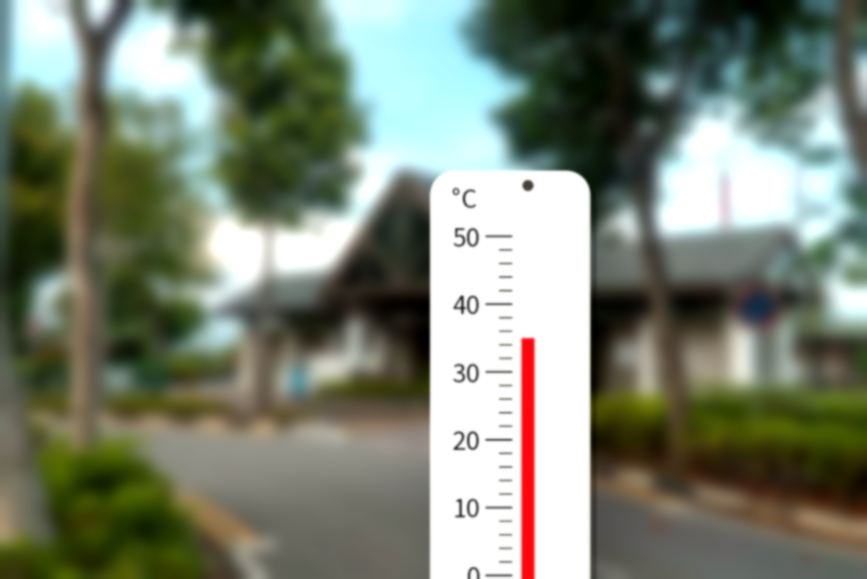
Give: 35,°C
